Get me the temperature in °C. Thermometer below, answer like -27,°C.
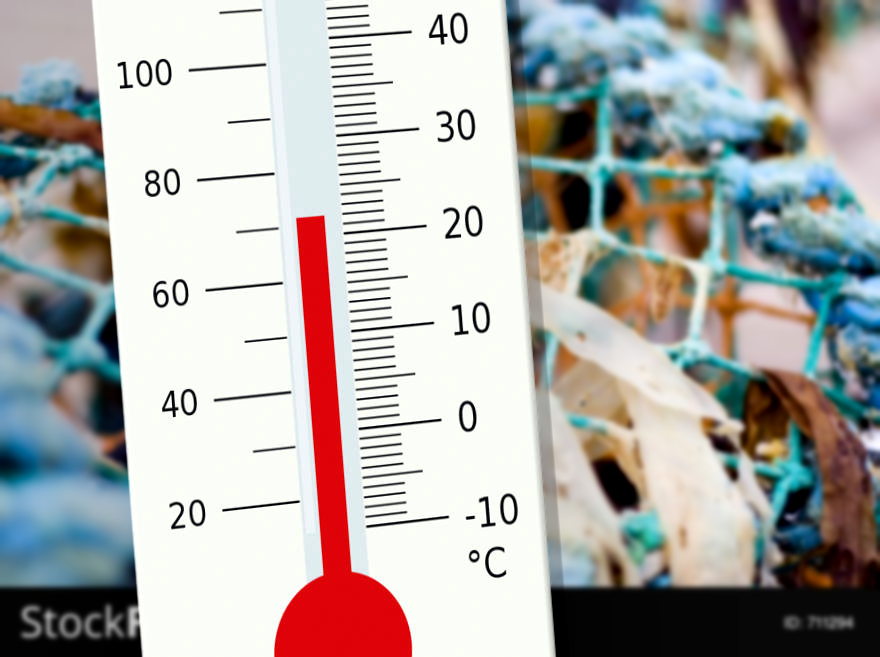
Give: 22,°C
